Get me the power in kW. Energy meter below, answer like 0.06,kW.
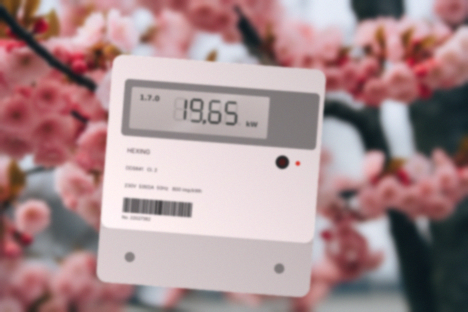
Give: 19.65,kW
